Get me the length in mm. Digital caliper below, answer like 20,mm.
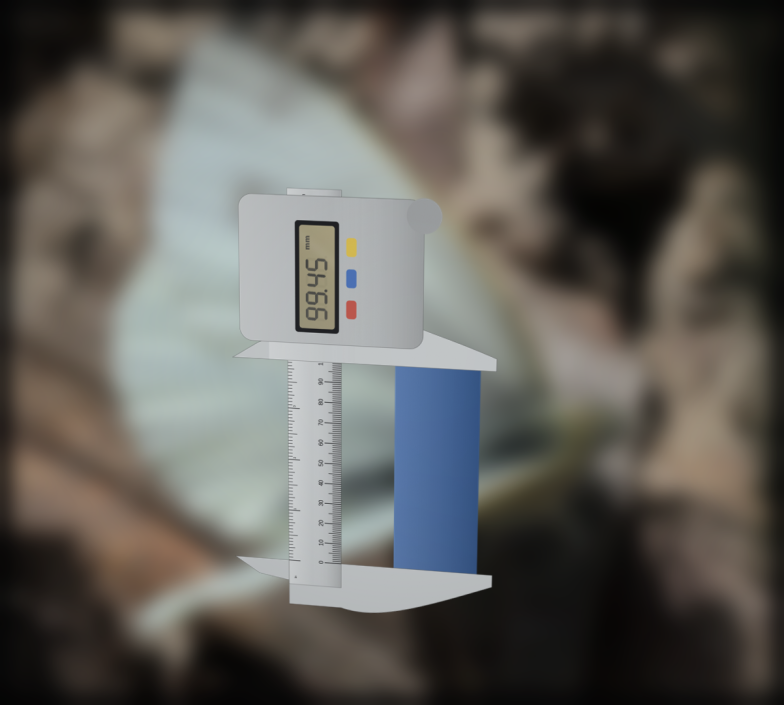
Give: 99.45,mm
